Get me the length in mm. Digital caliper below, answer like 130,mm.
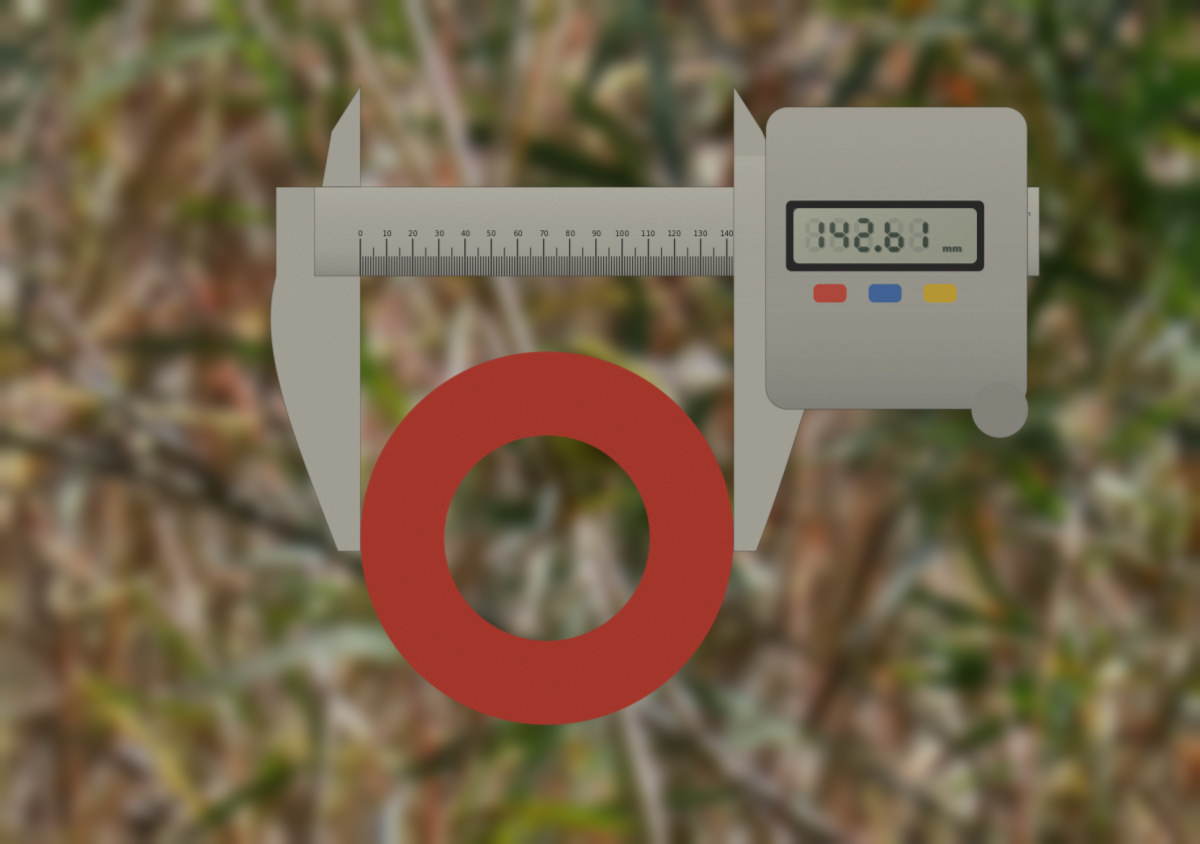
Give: 142.61,mm
